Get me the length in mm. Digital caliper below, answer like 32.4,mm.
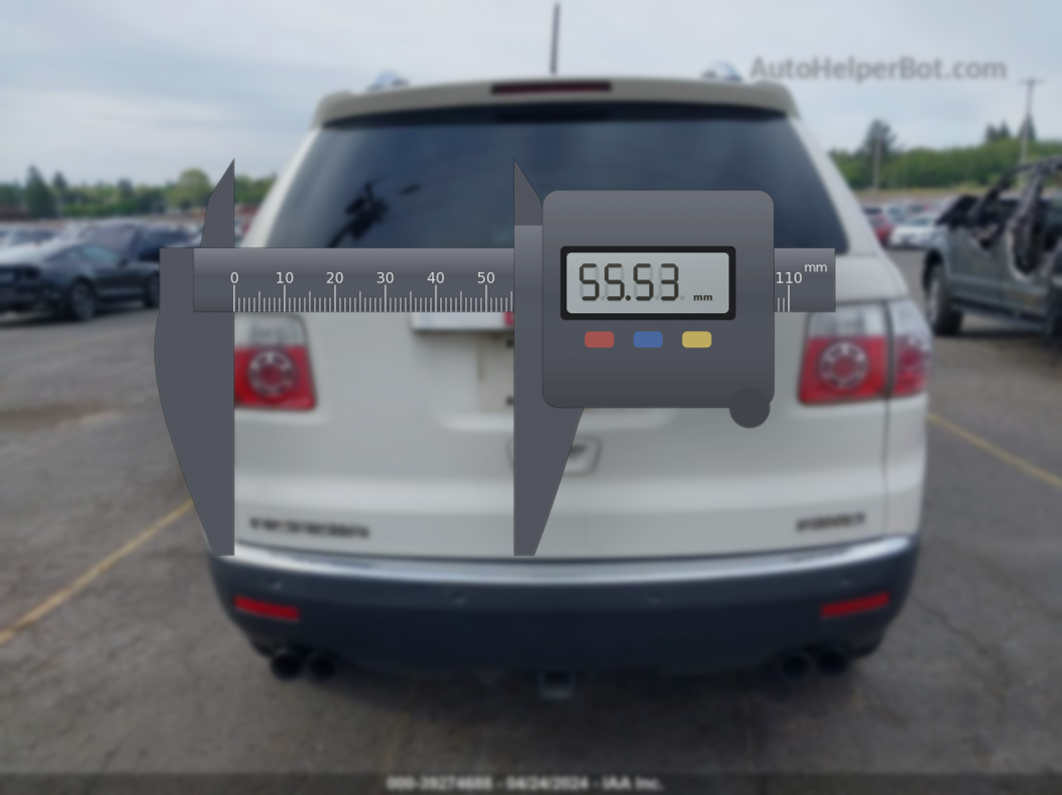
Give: 55.53,mm
